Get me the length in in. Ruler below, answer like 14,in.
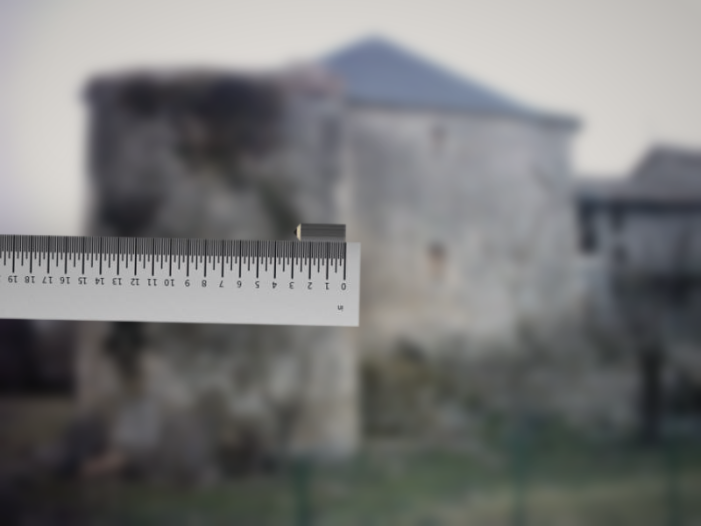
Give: 3,in
